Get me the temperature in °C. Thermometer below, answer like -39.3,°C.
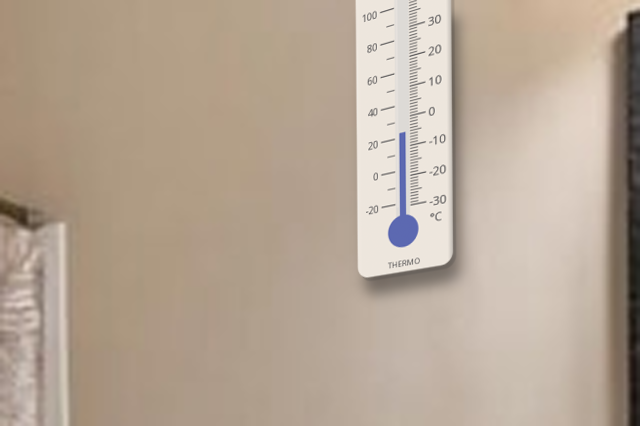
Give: -5,°C
